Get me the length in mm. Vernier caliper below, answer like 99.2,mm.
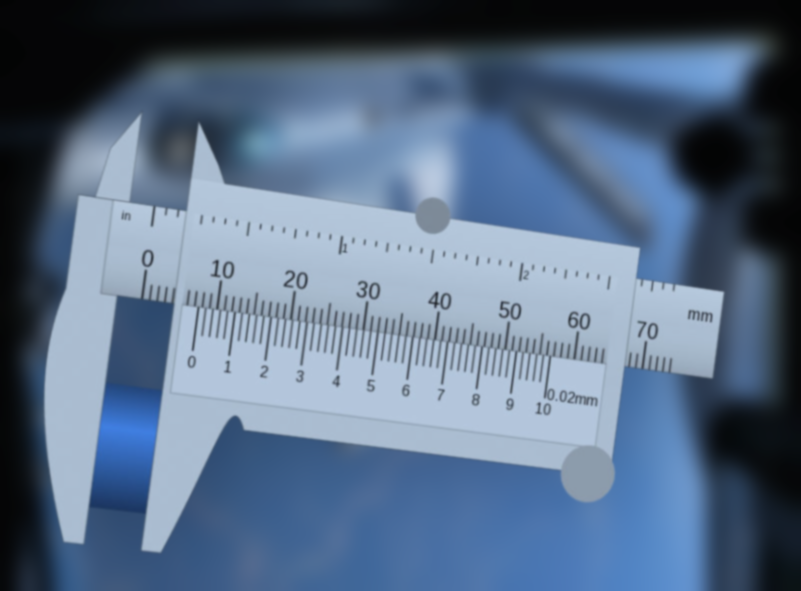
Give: 7.5,mm
